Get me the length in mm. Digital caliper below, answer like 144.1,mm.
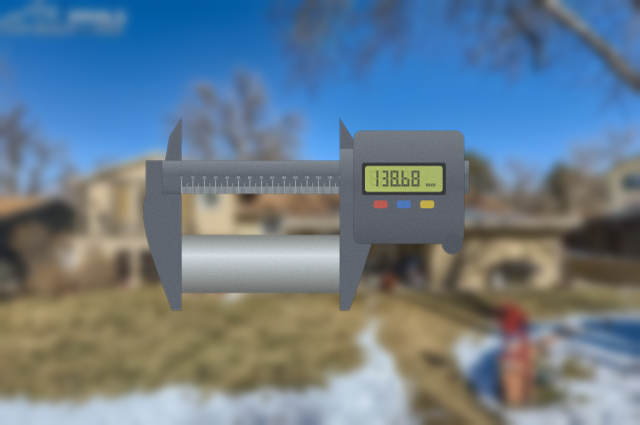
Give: 138.68,mm
